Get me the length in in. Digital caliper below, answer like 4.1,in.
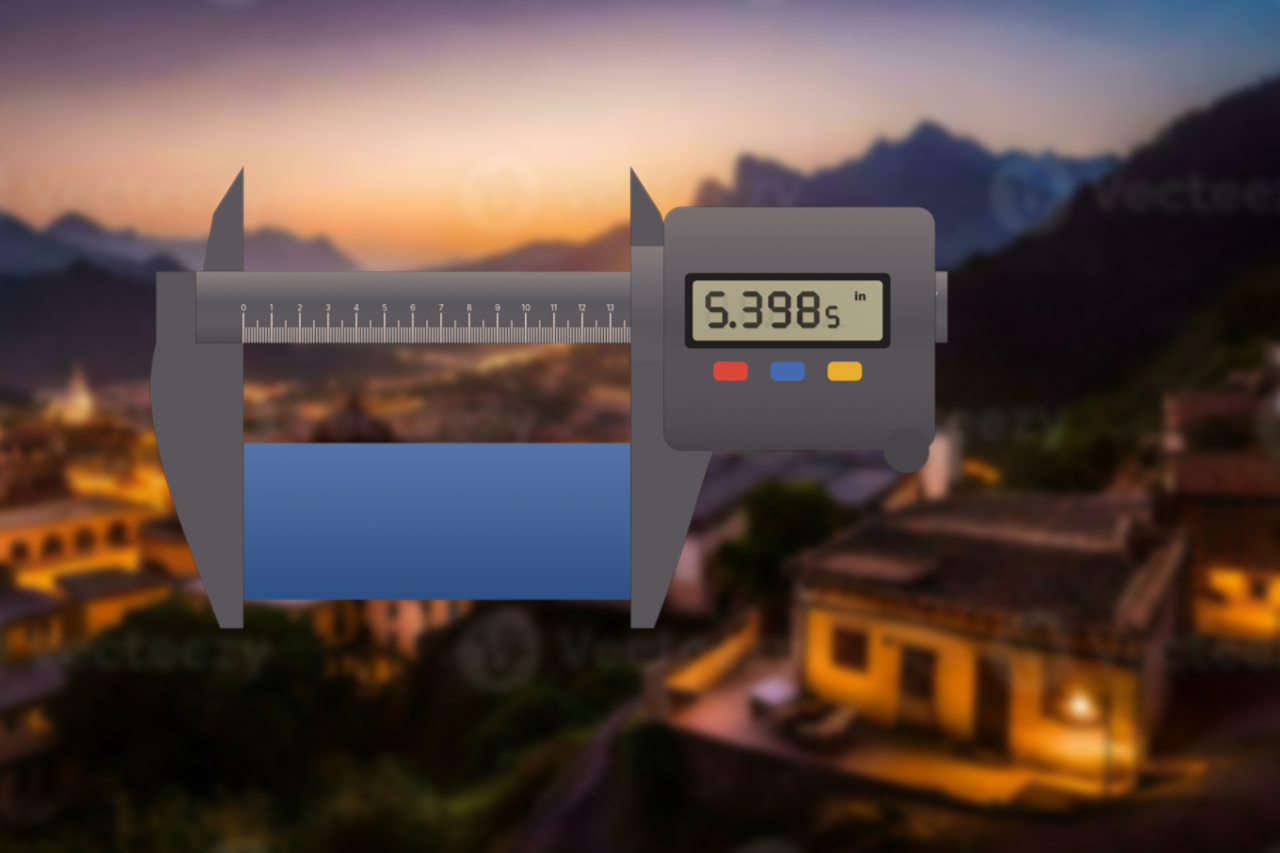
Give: 5.3985,in
